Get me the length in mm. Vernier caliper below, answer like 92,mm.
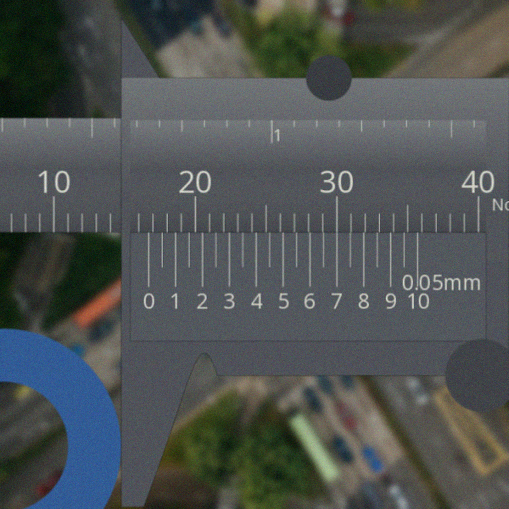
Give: 16.7,mm
